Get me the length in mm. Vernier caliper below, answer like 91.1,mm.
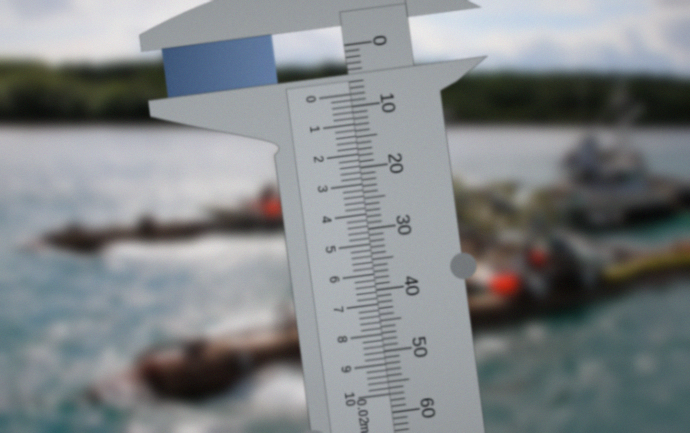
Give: 8.0,mm
